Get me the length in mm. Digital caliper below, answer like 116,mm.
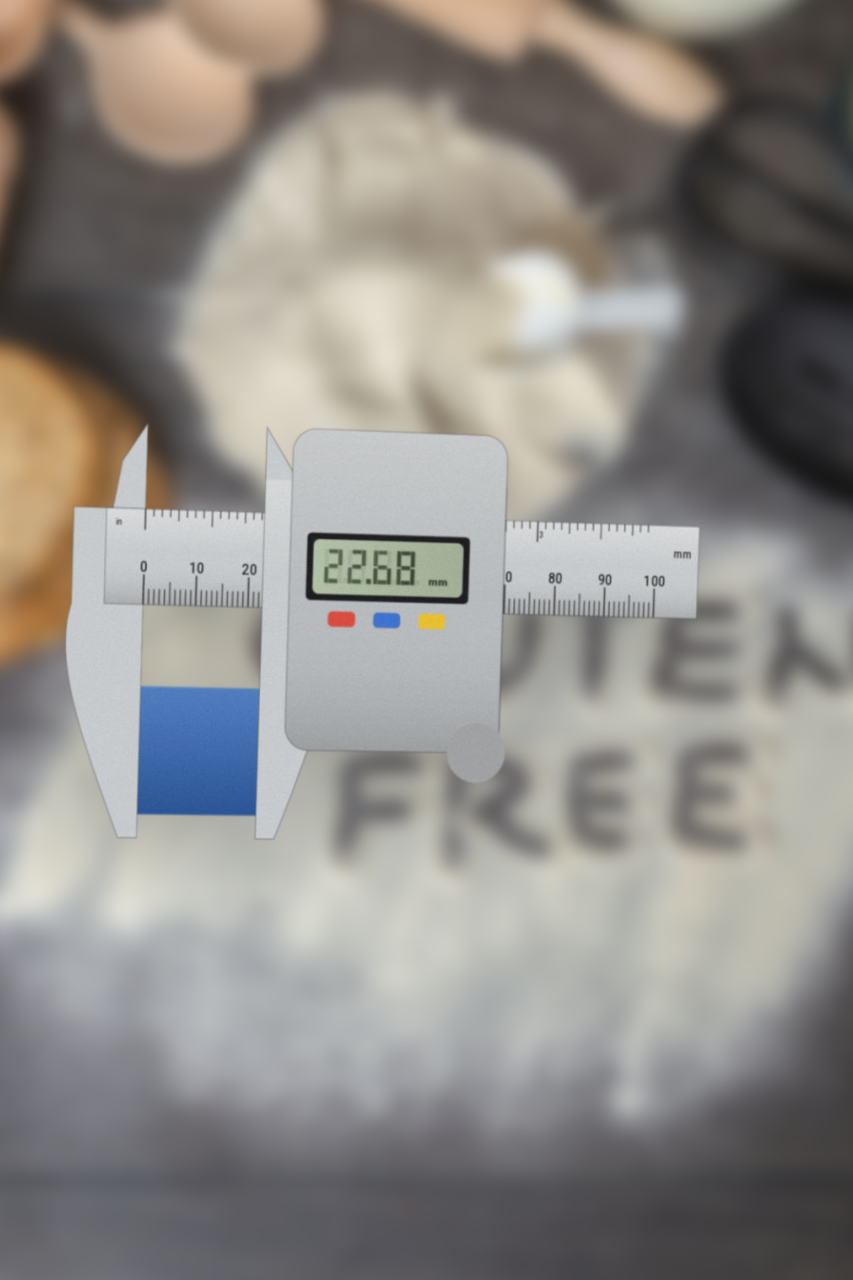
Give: 22.68,mm
